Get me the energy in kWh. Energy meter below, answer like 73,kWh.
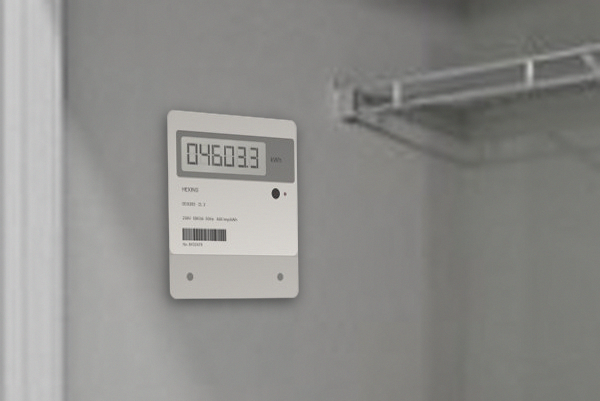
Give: 4603.3,kWh
